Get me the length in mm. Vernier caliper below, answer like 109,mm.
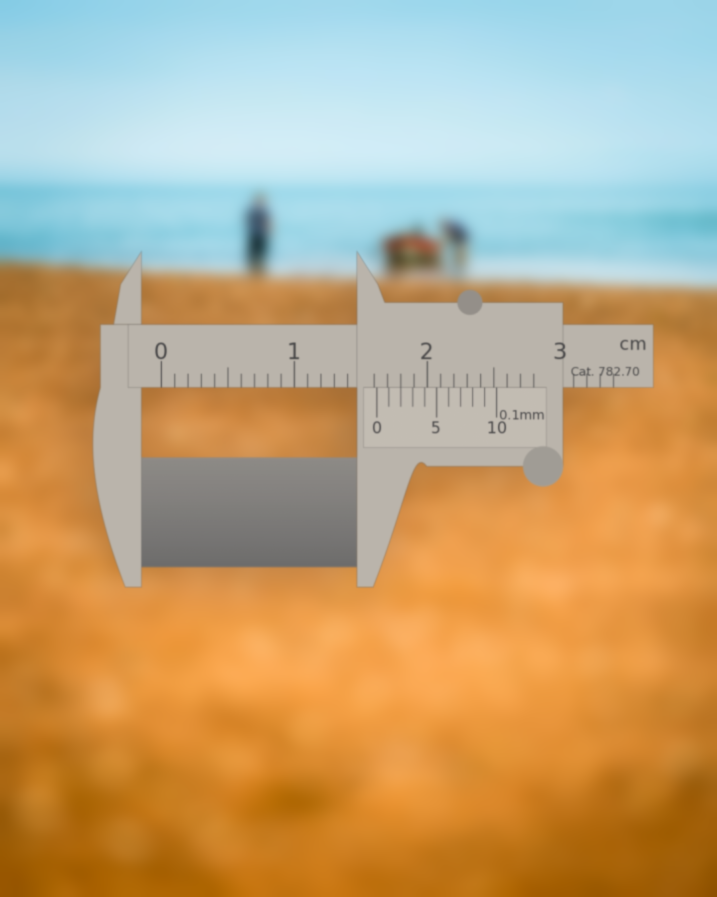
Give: 16.2,mm
